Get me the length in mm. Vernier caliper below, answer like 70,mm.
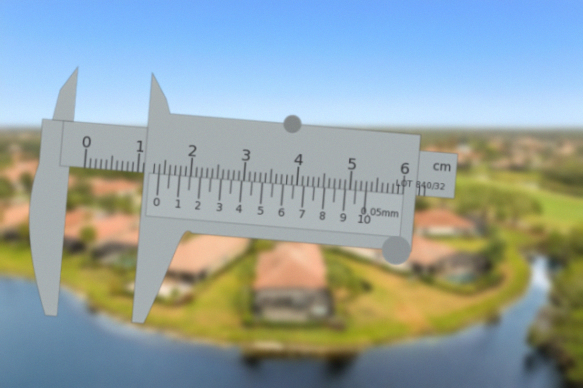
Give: 14.0,mm
